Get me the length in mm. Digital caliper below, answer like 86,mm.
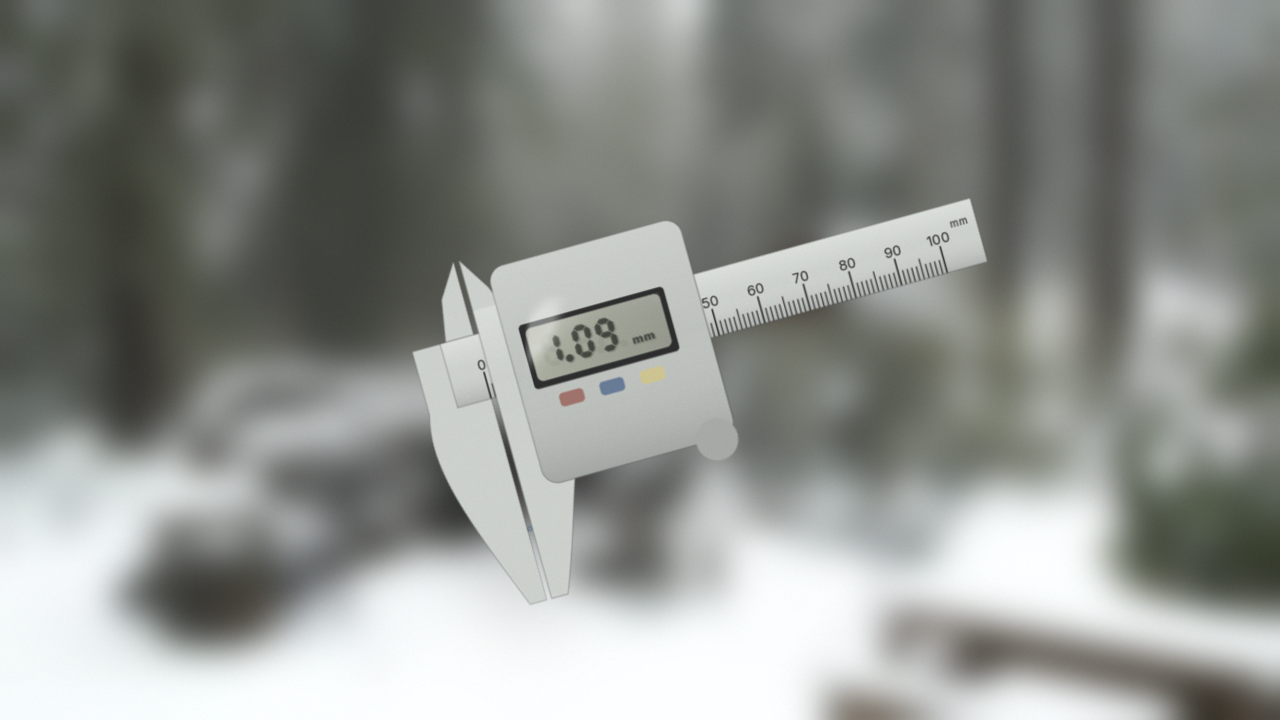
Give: 1.09,mm
